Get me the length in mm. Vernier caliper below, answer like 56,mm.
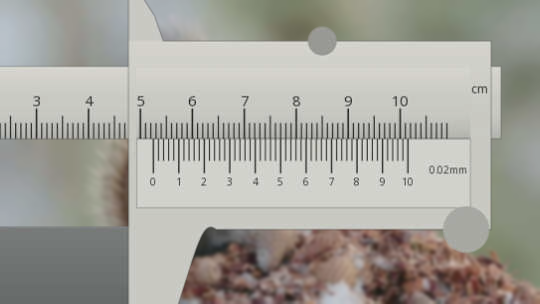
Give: 52.5,mm
